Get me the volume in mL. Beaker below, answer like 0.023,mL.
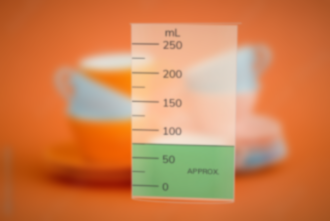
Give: 75,mL
